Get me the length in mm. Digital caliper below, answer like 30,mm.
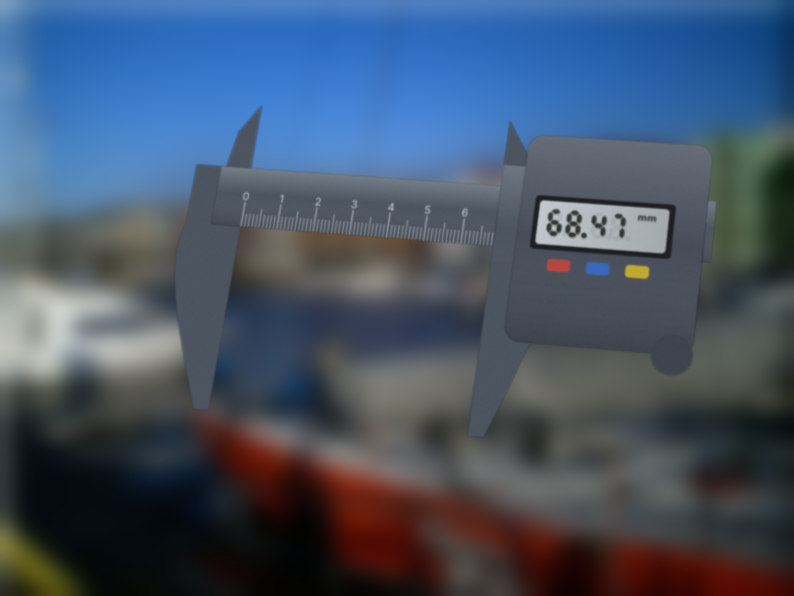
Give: 68.47,mm
